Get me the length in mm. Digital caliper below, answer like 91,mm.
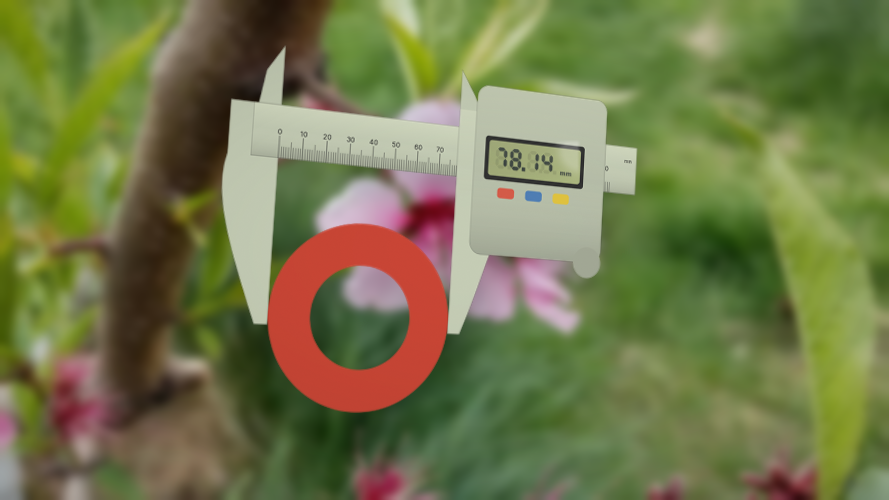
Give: 78.14,mm
